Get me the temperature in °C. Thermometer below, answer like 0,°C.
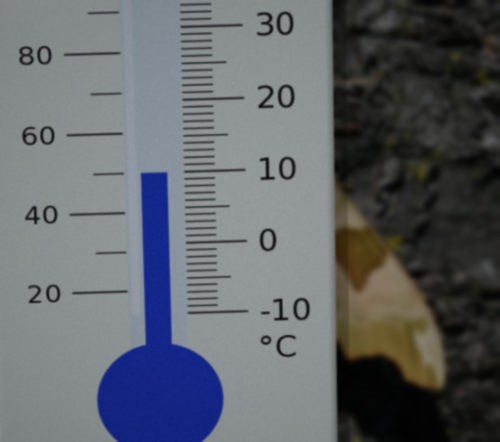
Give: 10,°C
